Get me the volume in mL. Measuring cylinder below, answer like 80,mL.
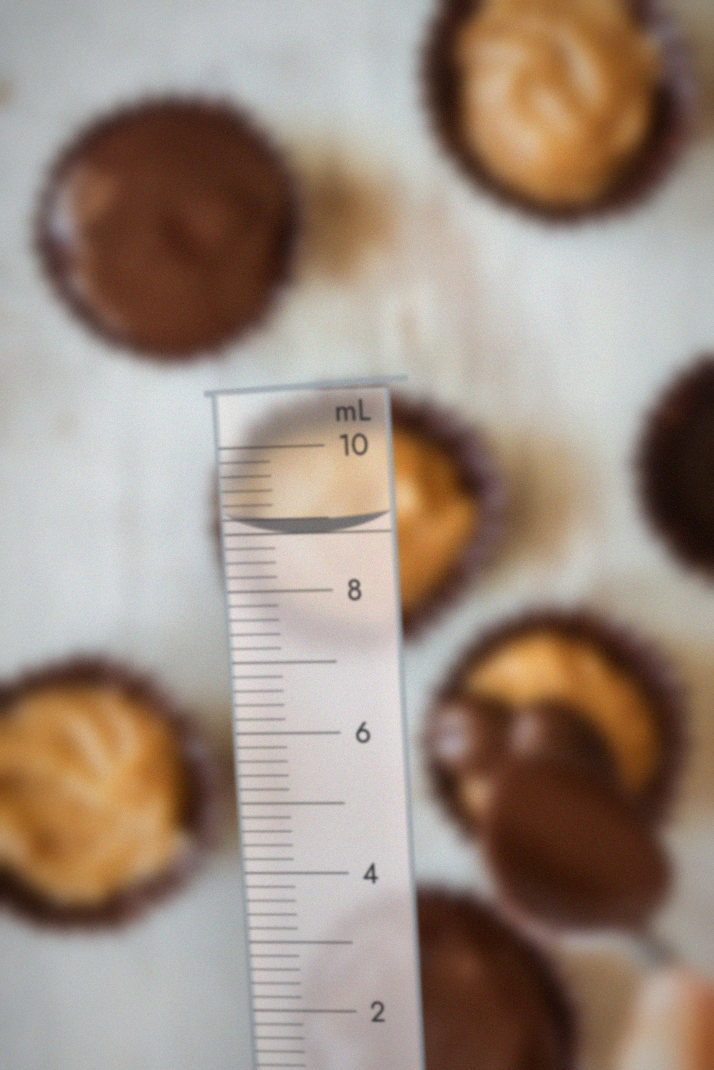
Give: 8.8,mL
